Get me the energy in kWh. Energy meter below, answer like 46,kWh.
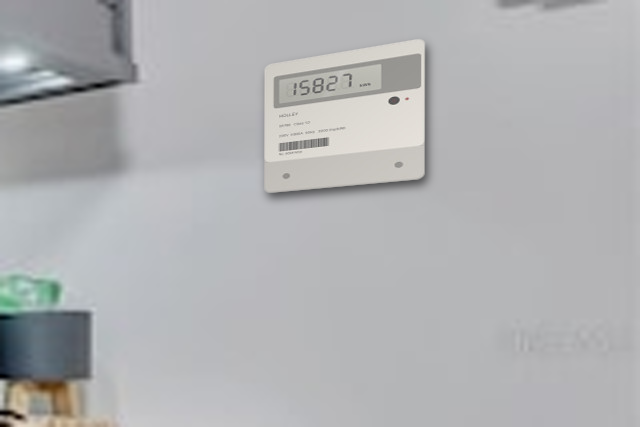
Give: 15827,kWh
